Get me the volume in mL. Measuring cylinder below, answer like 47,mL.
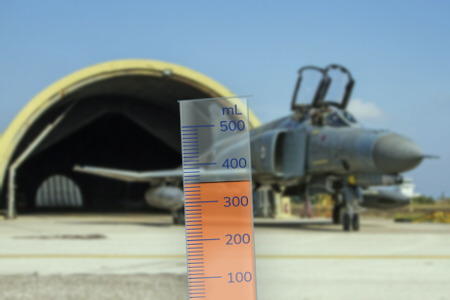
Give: 350,mL
